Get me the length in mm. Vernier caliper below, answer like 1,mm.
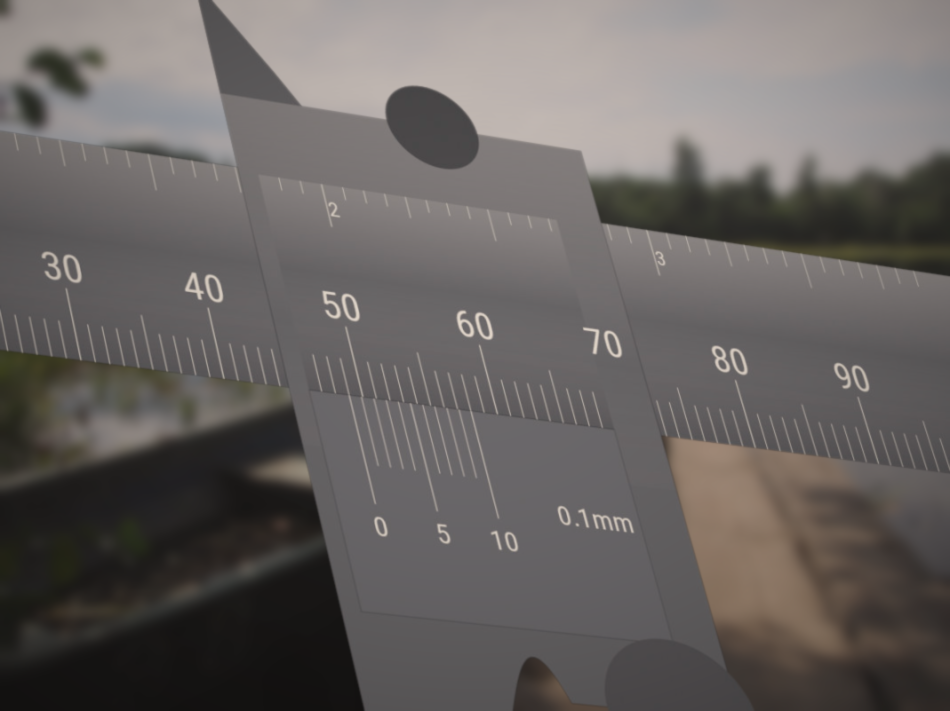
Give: 49.0,mm
